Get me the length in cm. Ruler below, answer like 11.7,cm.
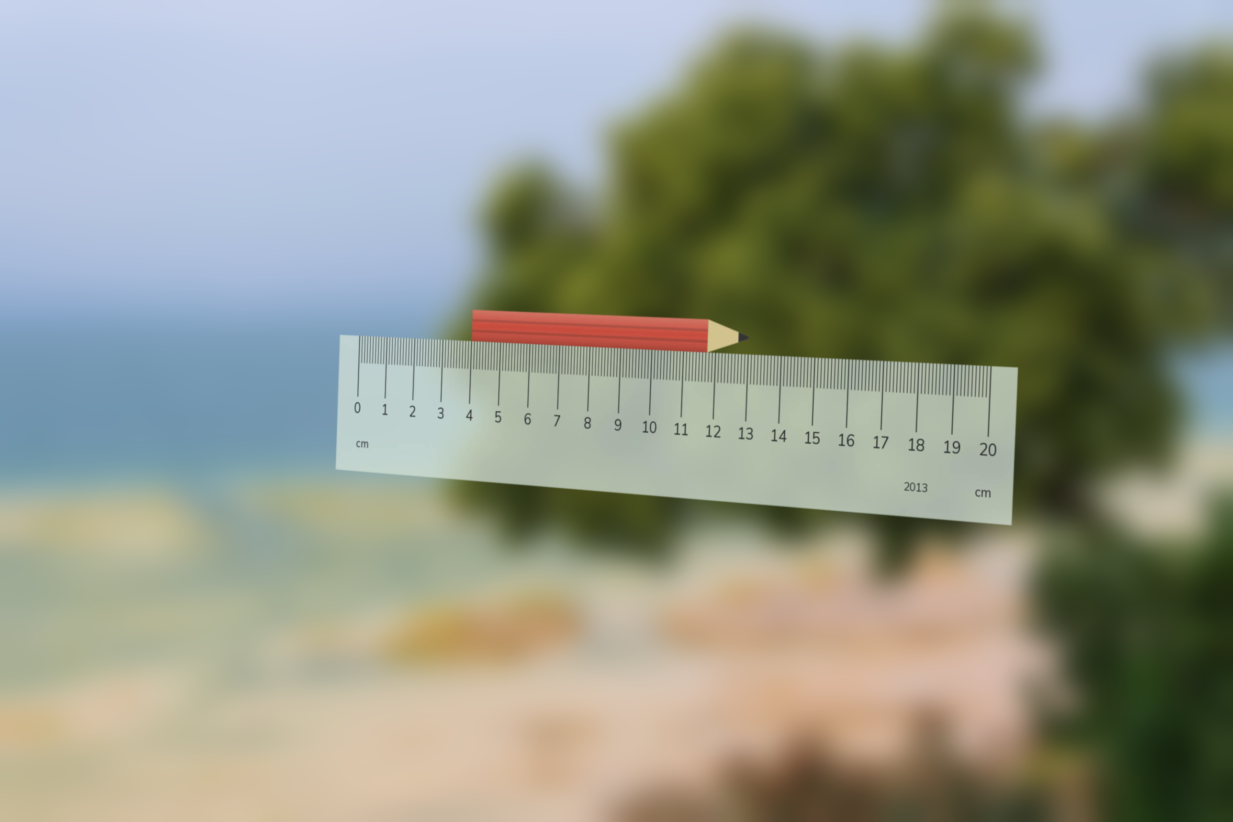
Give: 9,cm
